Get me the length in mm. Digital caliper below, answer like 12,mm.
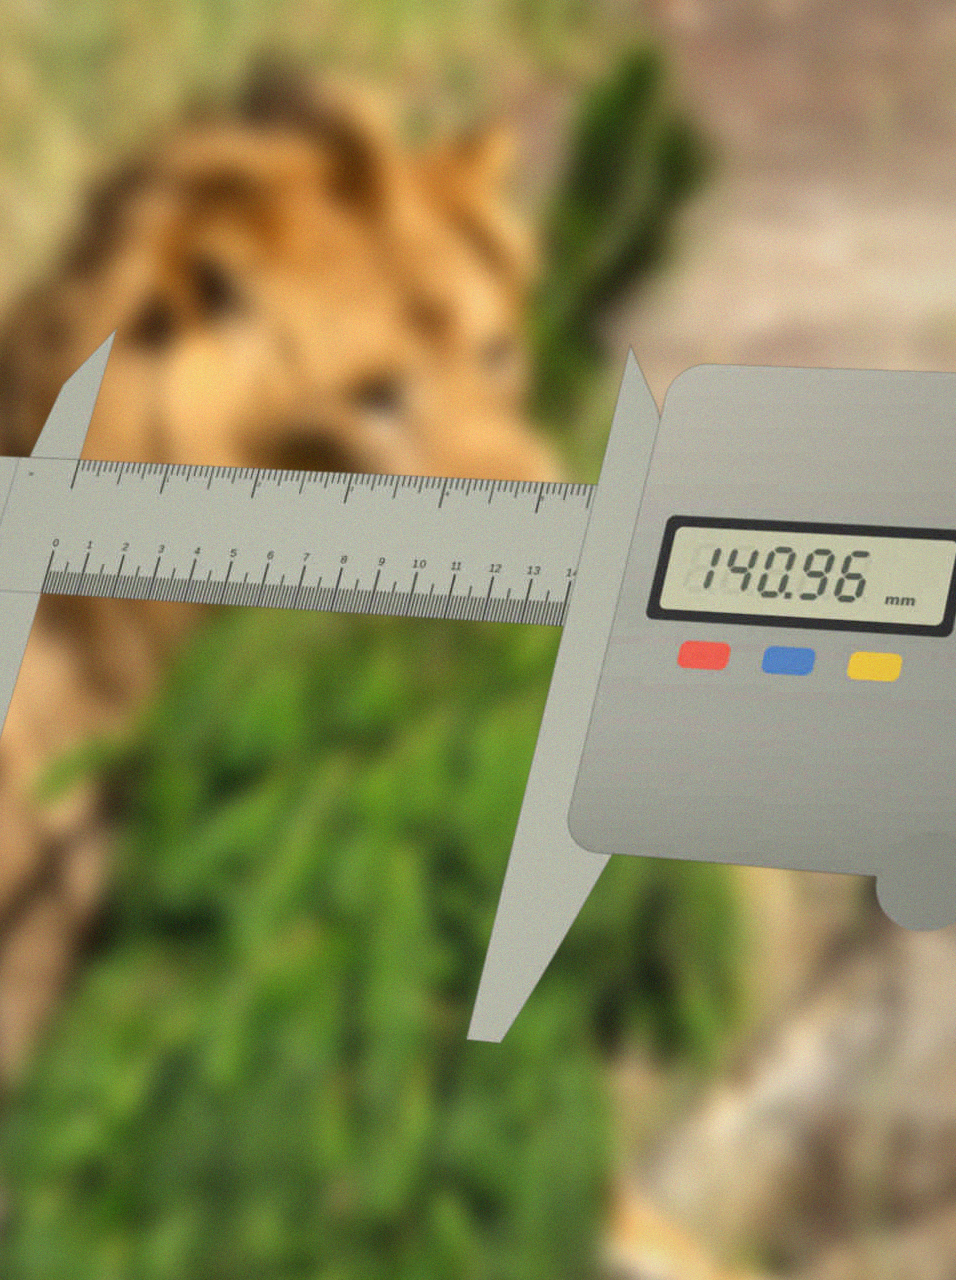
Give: 140.96,mm
